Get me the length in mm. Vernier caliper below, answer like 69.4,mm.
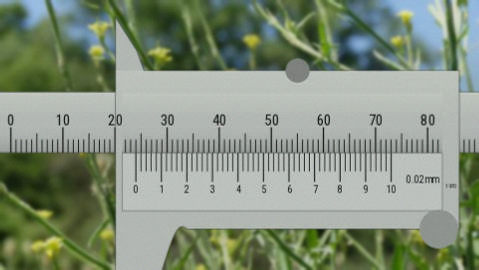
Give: 24.0,mm
